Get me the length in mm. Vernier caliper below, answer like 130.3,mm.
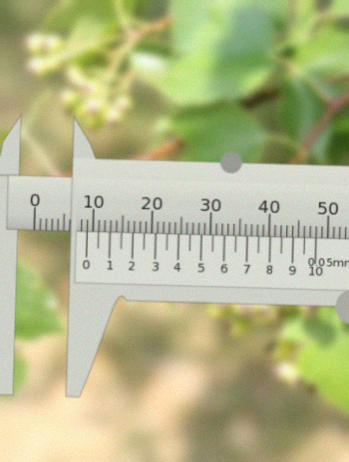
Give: 9.0,mm
